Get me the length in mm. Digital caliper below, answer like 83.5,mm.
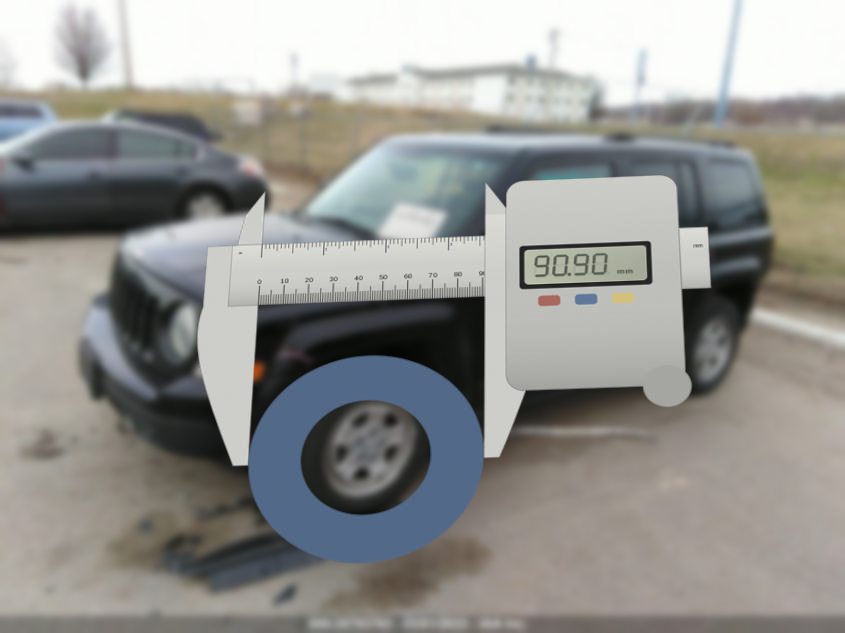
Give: 90.90,mm
